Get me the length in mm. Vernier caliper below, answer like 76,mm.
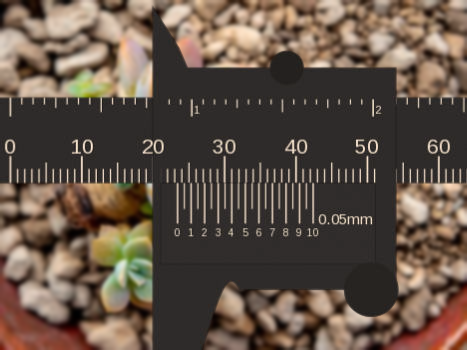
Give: 23.4,mm
